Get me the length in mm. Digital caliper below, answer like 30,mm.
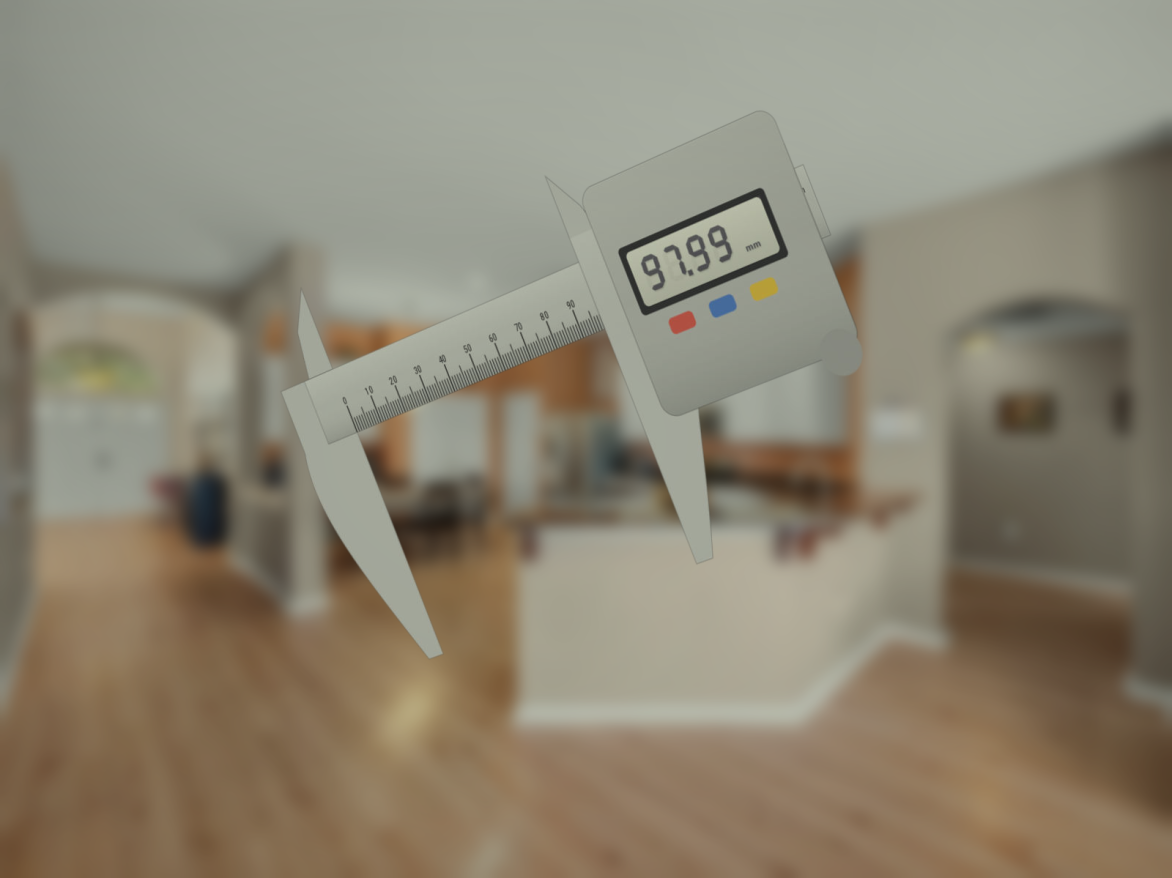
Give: 97.99,mm
